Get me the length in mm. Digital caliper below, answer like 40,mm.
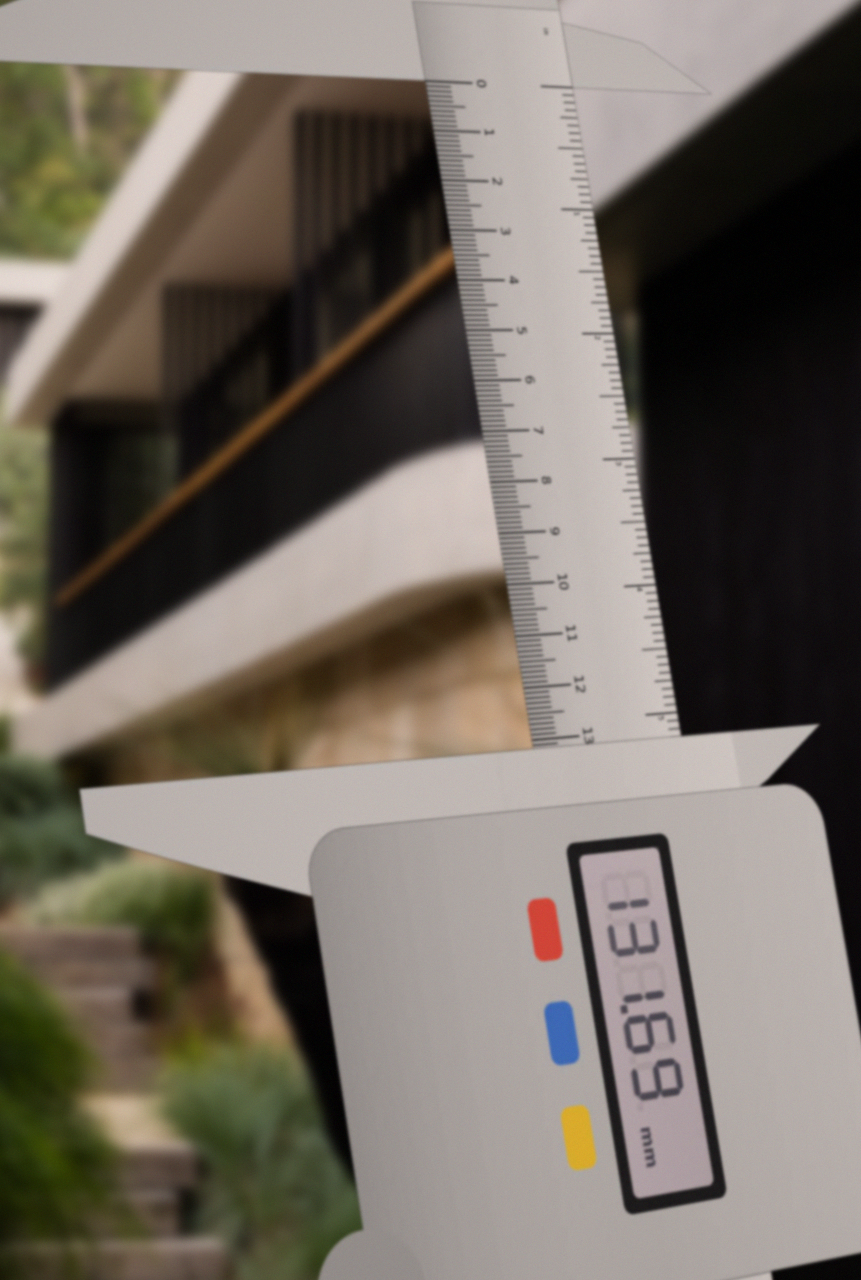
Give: 131.69,mm
